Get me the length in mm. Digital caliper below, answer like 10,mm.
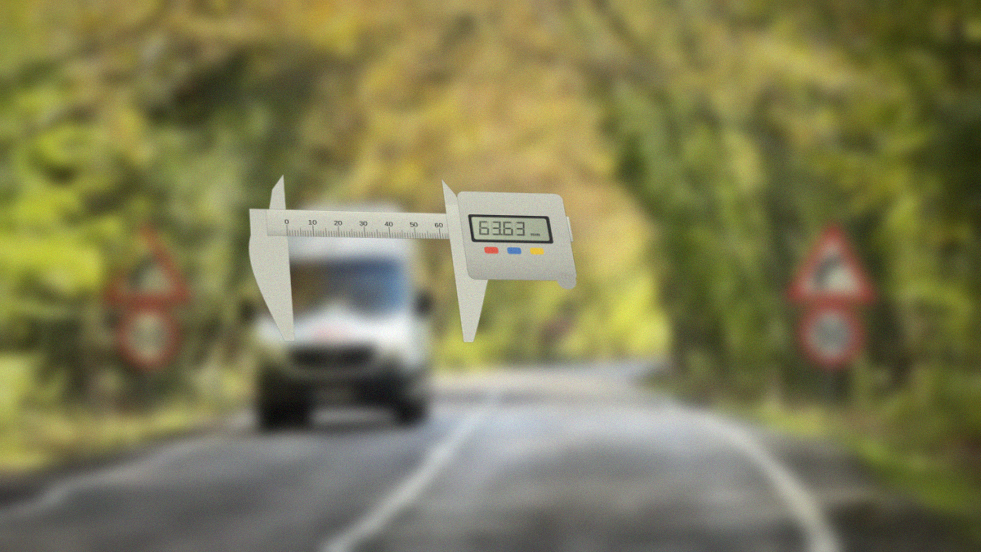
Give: 63.63,mm
